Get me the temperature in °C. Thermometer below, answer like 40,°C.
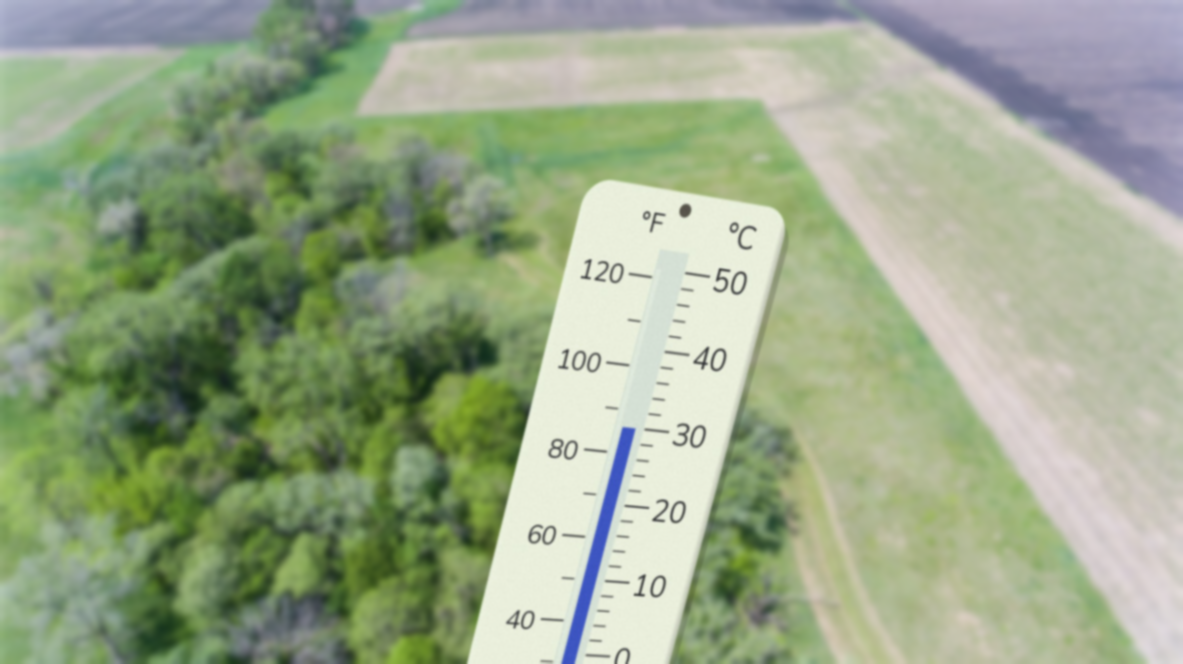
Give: 30,°C
